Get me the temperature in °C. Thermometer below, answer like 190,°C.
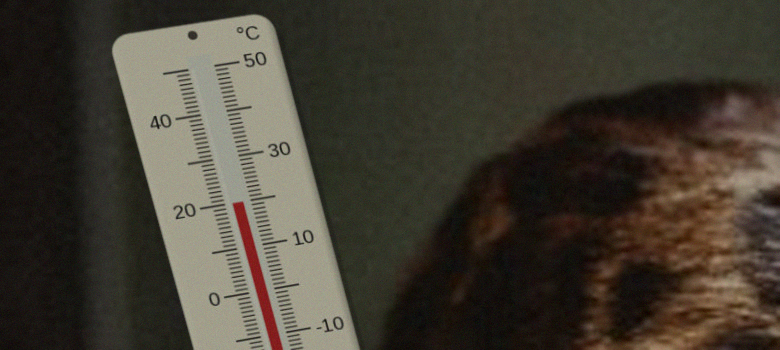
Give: 20,°C
